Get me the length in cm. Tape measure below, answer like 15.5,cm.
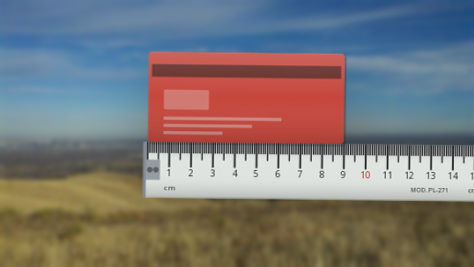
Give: 9,cm
